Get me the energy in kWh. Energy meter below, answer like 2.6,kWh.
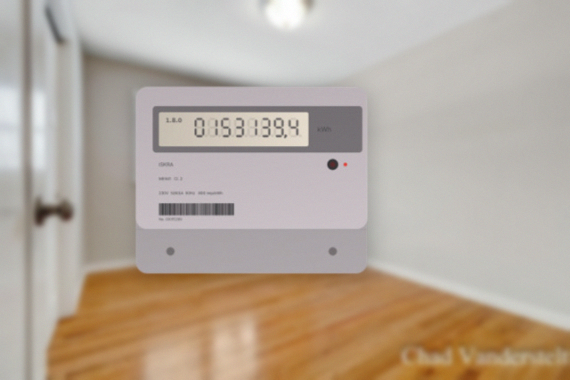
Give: 153139.4,kWh
